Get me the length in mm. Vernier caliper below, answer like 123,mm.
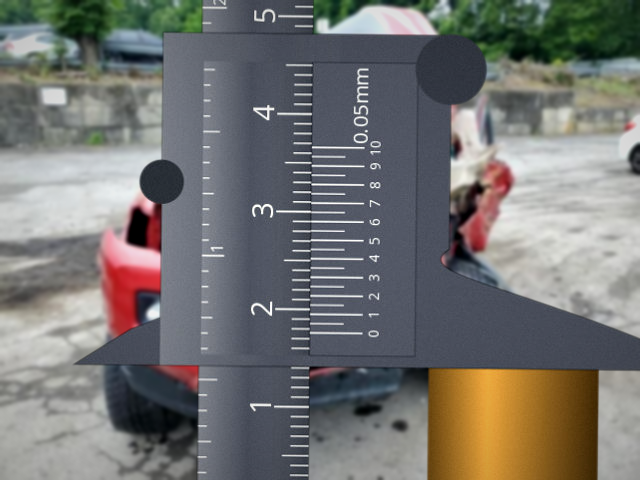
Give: 17.6,mm
